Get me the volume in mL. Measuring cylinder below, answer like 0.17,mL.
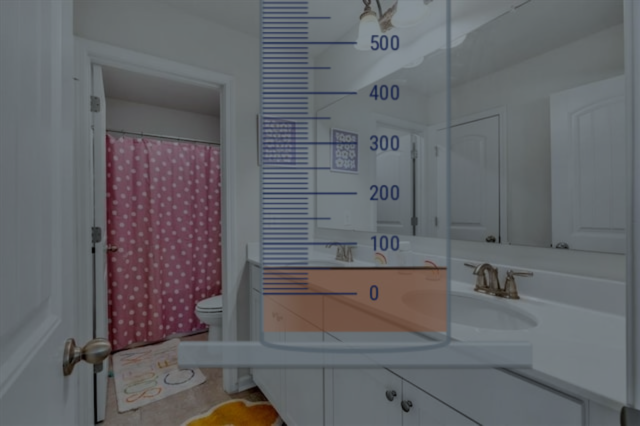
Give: 50,mL
